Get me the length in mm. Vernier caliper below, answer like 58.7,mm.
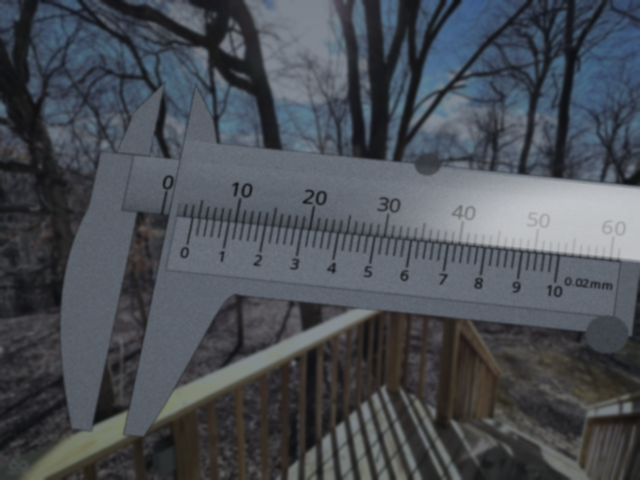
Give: 4.2,mm
